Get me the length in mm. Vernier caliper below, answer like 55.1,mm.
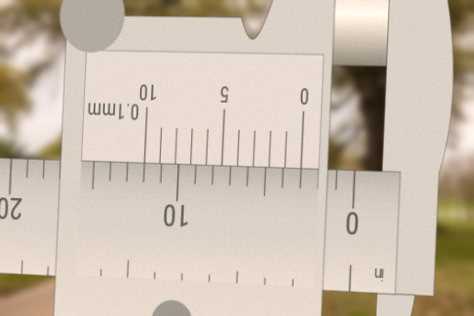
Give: 3.0,mm
